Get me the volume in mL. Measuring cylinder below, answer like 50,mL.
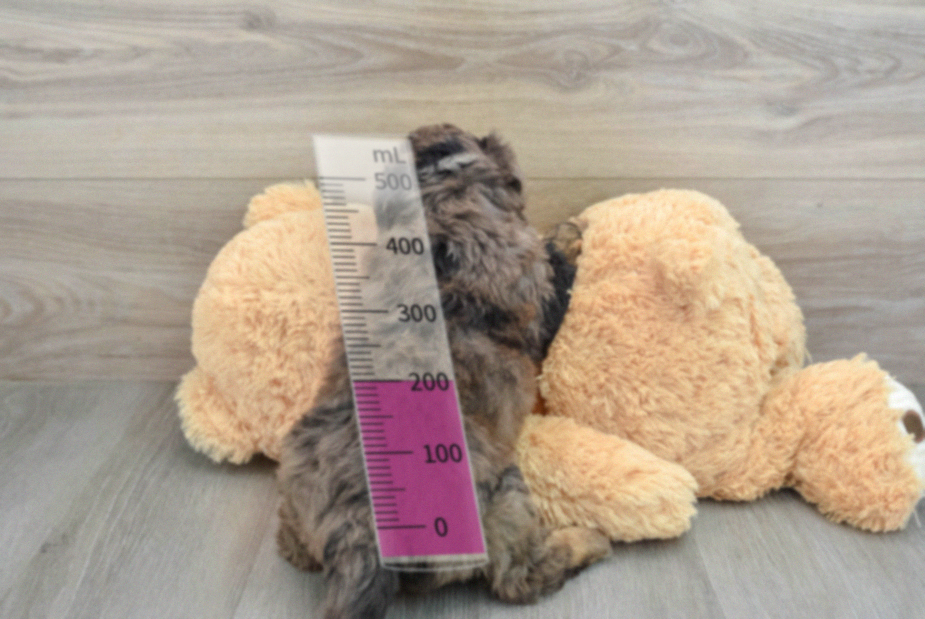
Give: 200,mL
